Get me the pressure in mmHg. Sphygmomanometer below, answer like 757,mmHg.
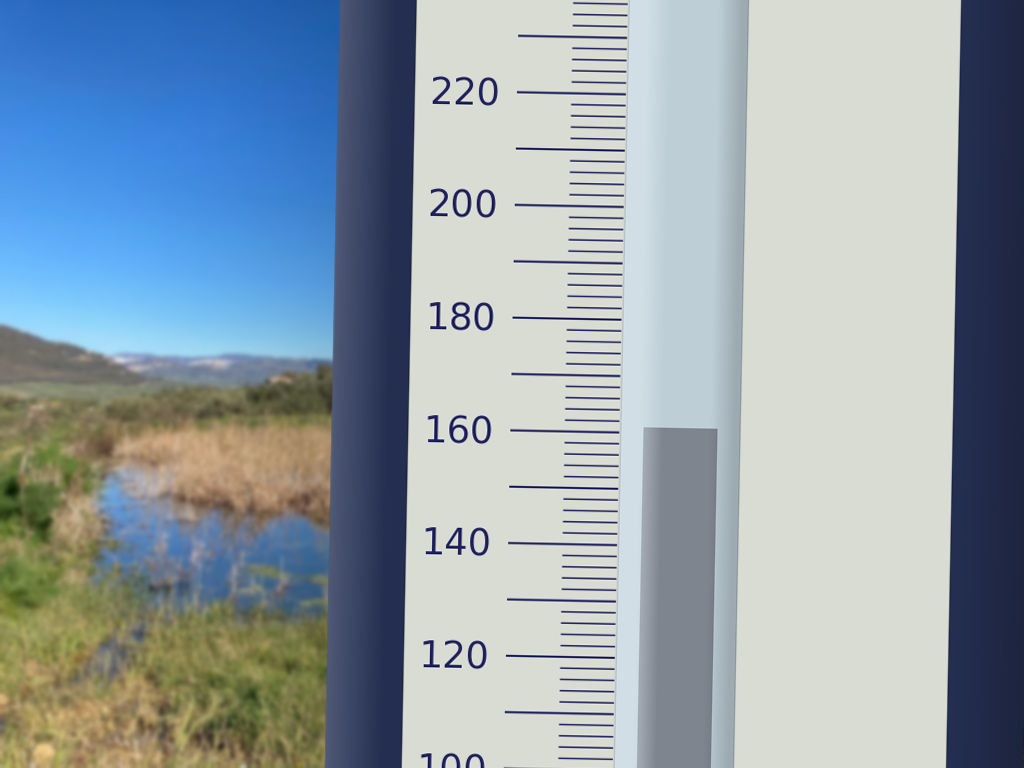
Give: 161,mmHg
